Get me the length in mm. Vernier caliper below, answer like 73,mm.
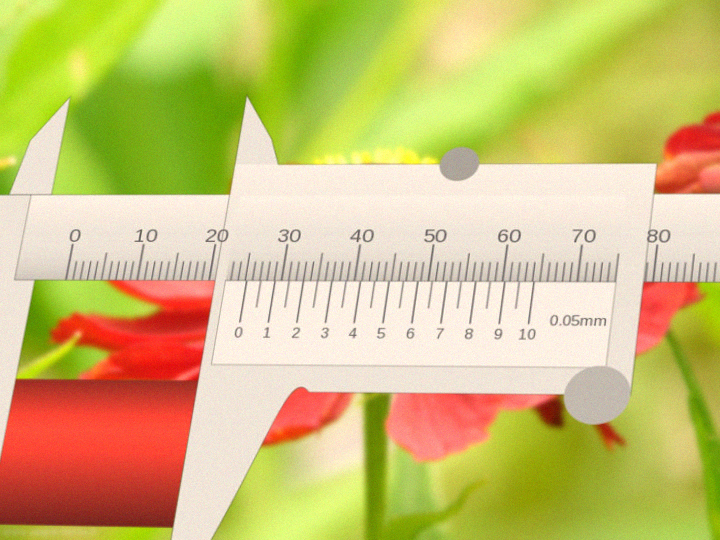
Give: 25.2,mm
